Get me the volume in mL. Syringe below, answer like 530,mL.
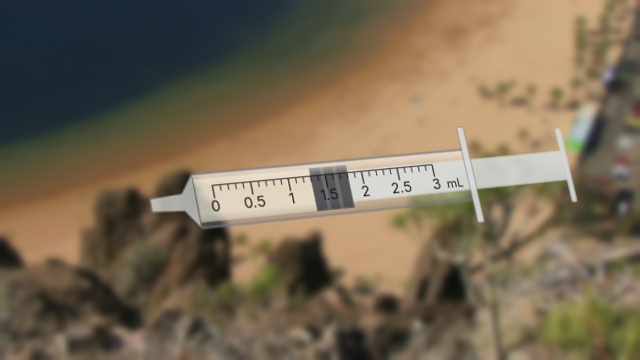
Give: 1.3,mL
